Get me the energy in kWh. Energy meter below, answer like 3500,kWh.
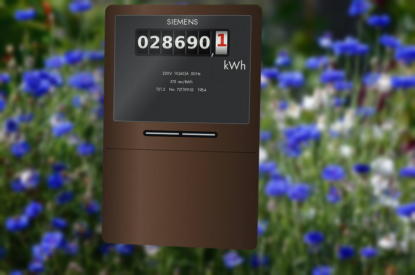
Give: 28690.1,kWh
